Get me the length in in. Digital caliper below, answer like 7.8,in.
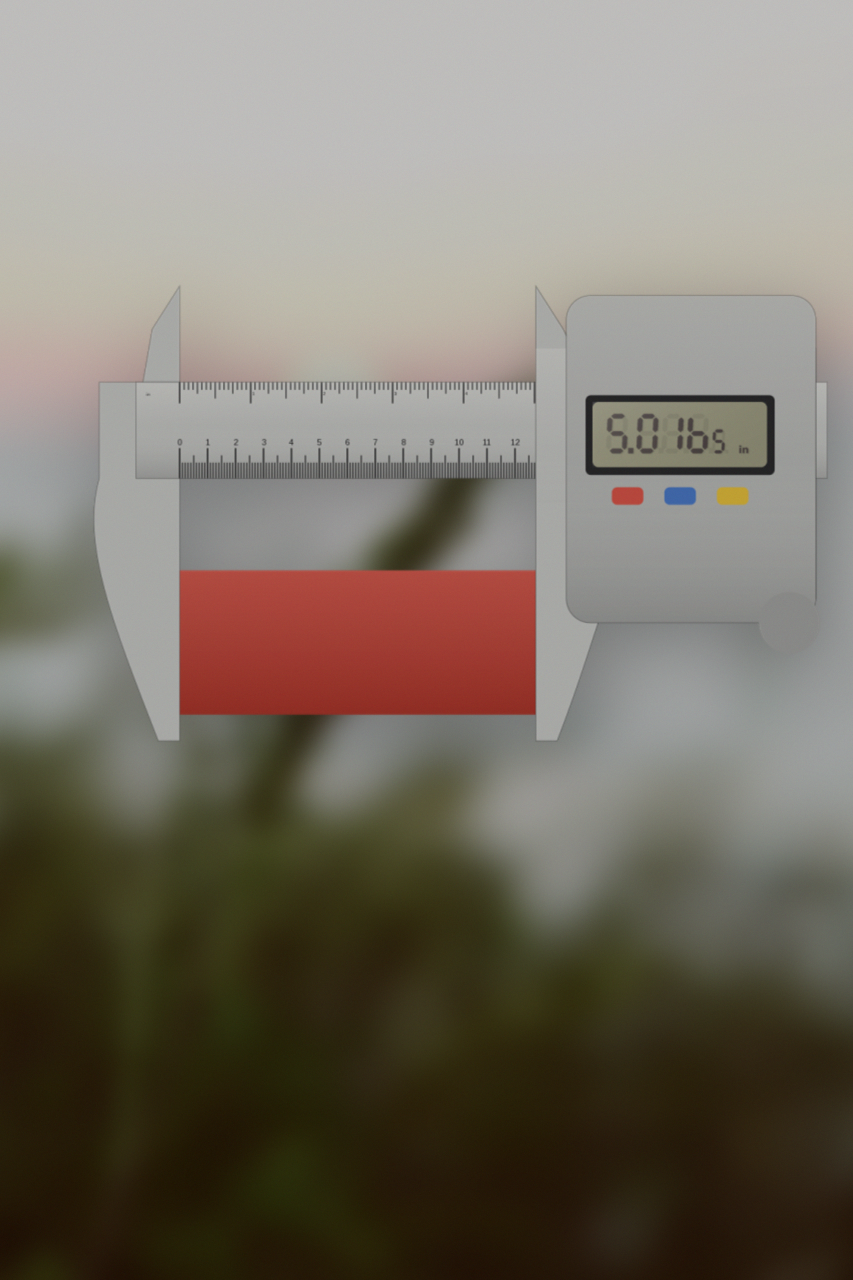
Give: 5.0165,in
